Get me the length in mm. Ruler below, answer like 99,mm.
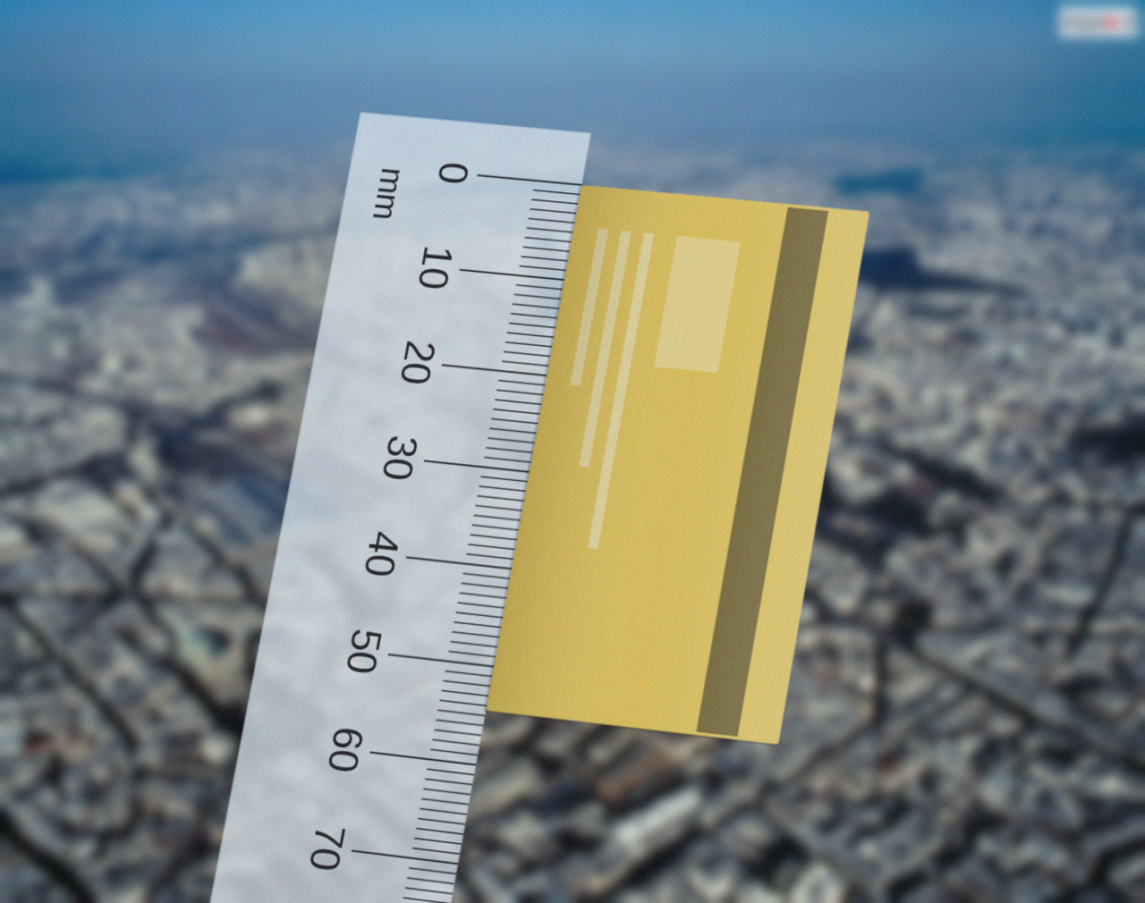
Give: 54.5,mm
